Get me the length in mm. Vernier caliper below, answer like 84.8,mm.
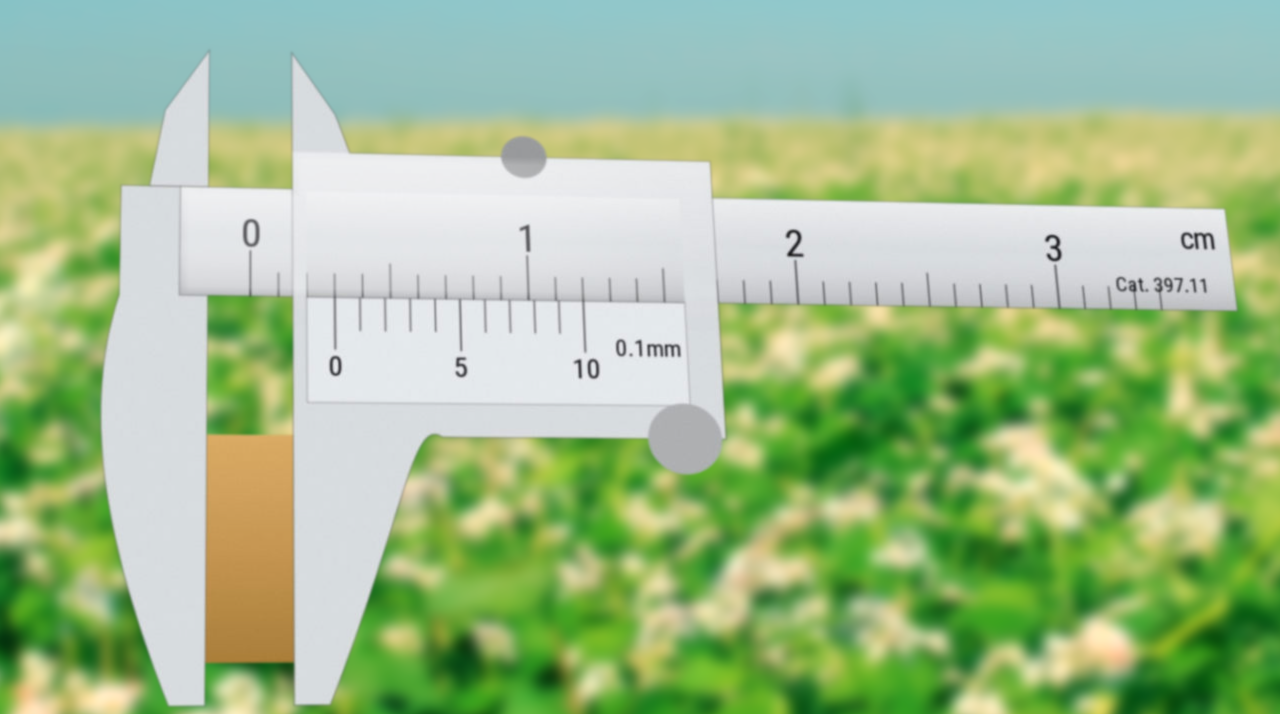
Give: 3.0,mm
